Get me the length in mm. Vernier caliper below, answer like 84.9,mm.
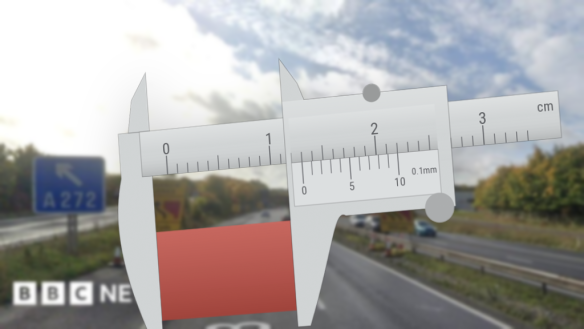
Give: 13.0,mm
